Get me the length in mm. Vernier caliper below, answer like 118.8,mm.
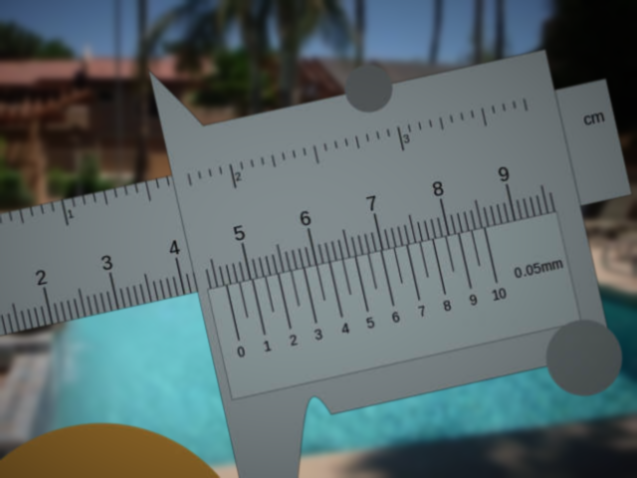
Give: 46.4,mm
